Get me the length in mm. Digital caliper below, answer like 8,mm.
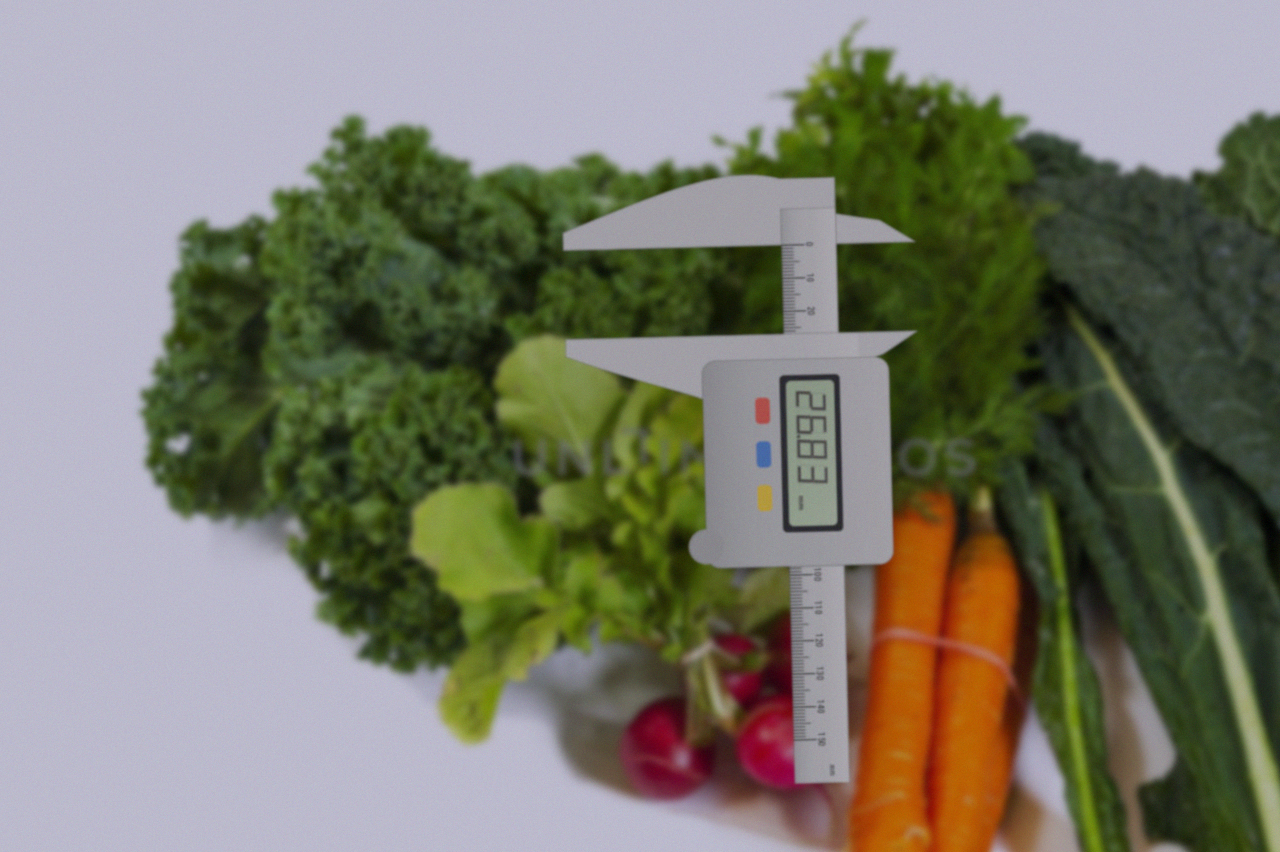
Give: 26.83,mm
